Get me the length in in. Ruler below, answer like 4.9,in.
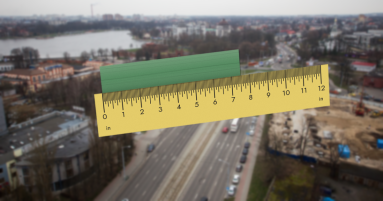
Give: 7.5,in
